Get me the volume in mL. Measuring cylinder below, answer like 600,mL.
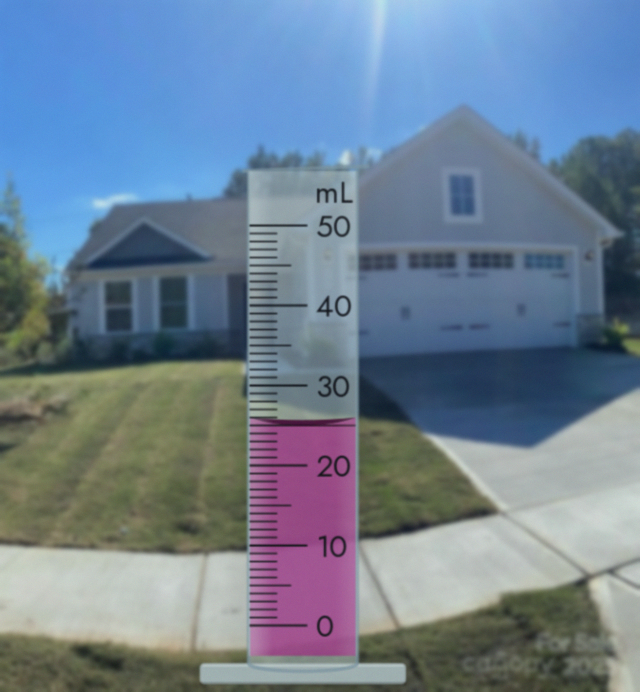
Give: 25,mL
